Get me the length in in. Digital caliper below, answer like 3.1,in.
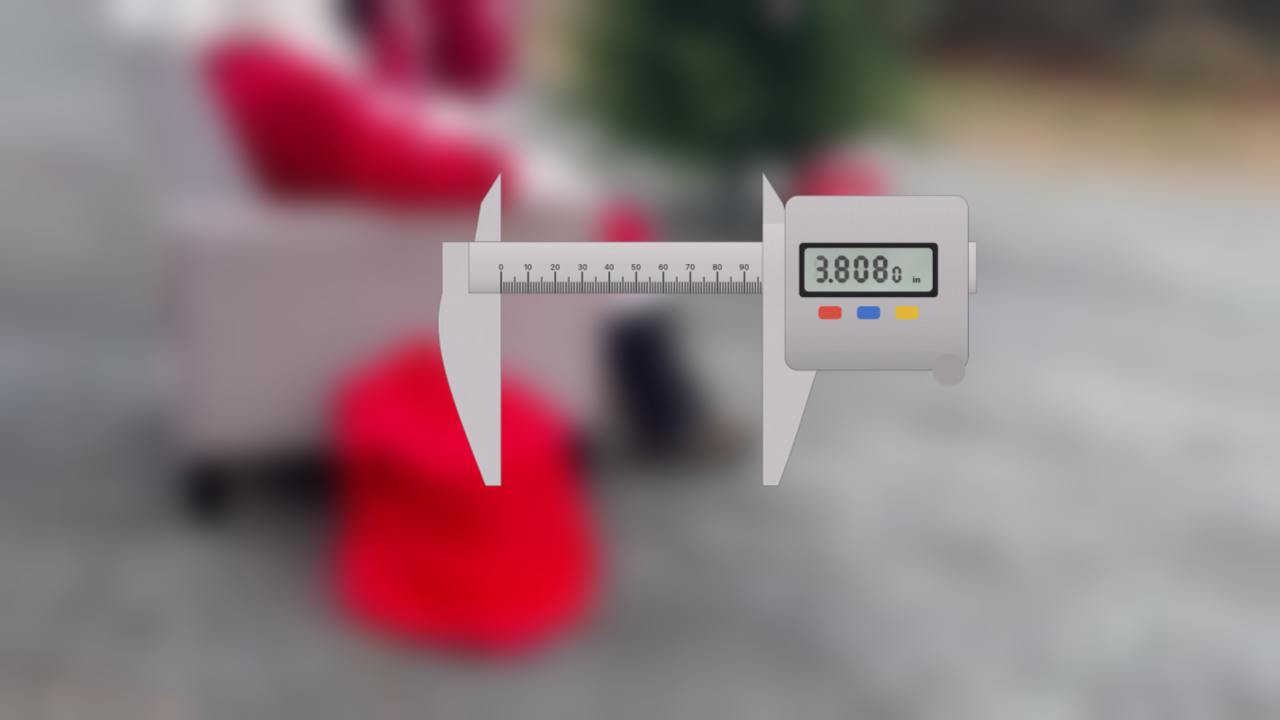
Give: 3.8080,in
